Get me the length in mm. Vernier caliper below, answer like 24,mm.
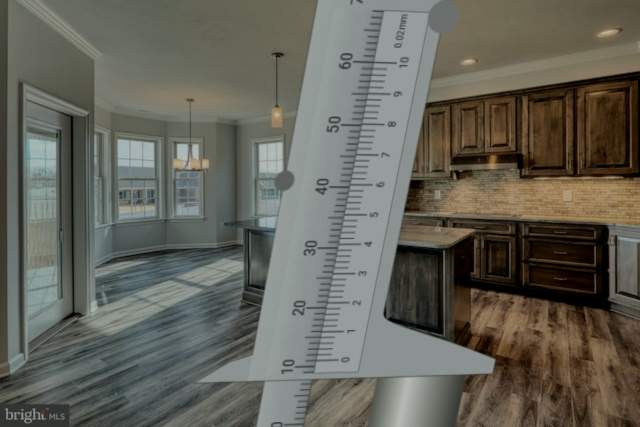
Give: 11.0,mm
